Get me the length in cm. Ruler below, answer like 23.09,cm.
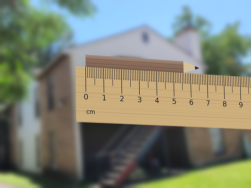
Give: 6.5,cm
